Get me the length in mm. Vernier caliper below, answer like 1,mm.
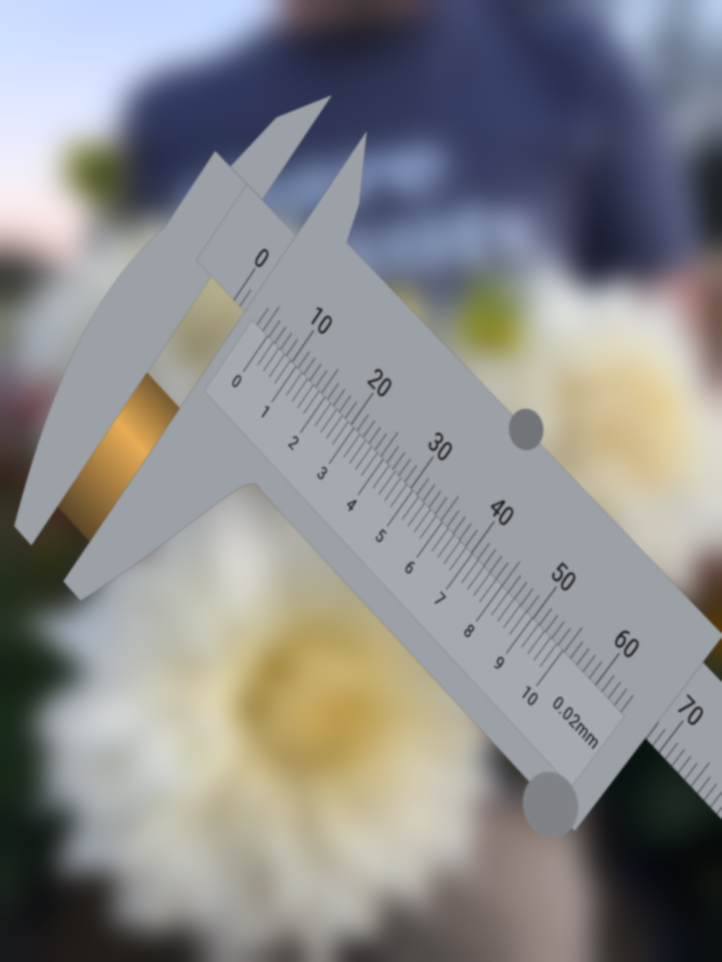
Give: 5.8,mm
